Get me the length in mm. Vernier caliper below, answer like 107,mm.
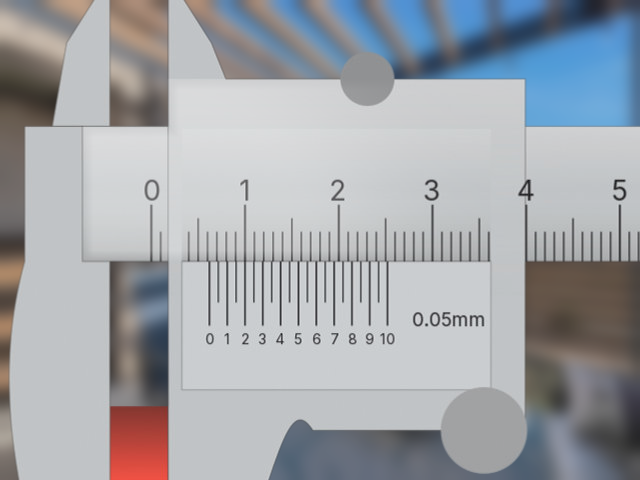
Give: 6.2,mm
